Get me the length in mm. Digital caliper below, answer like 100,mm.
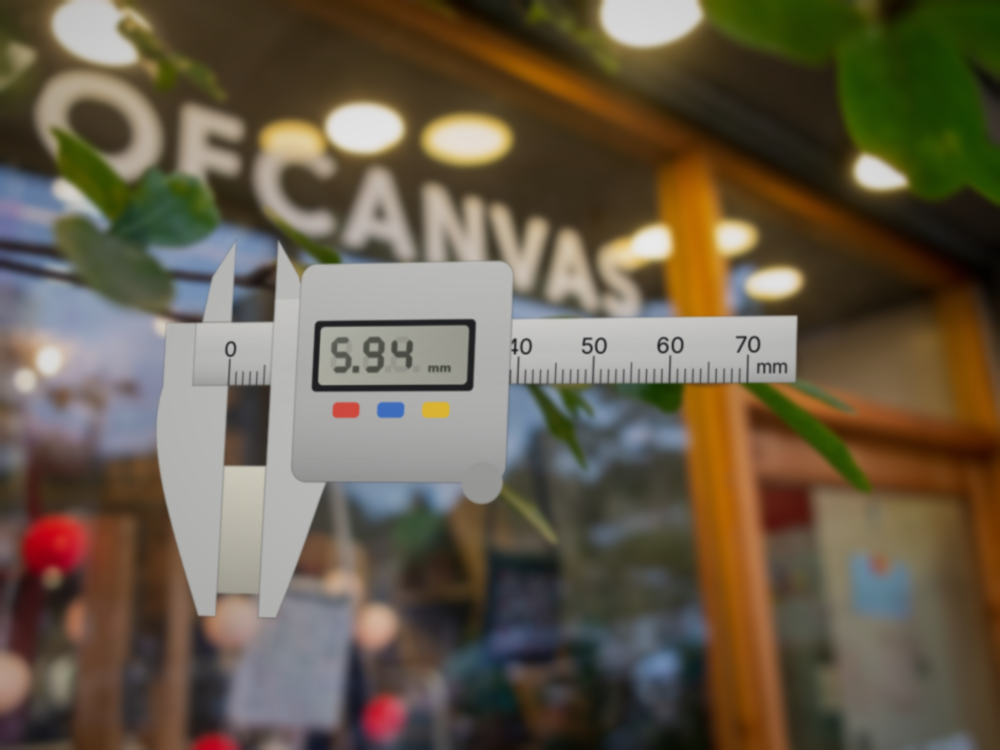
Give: 5.94,mm
